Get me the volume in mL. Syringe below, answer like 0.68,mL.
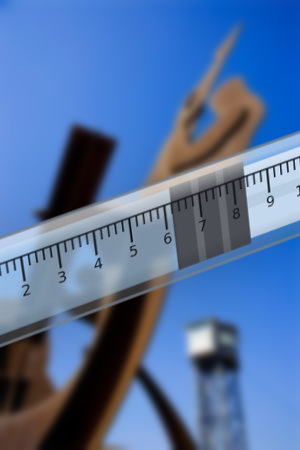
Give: 6.2,mL
